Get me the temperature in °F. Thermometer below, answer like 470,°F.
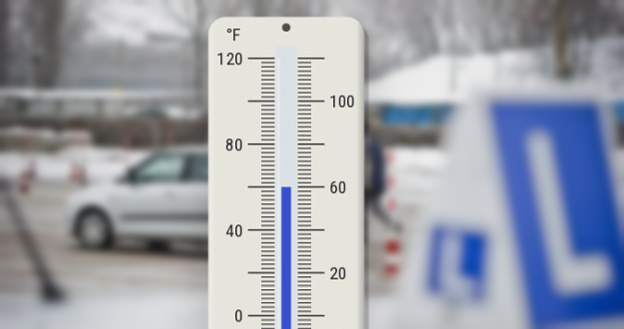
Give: 60,°F
